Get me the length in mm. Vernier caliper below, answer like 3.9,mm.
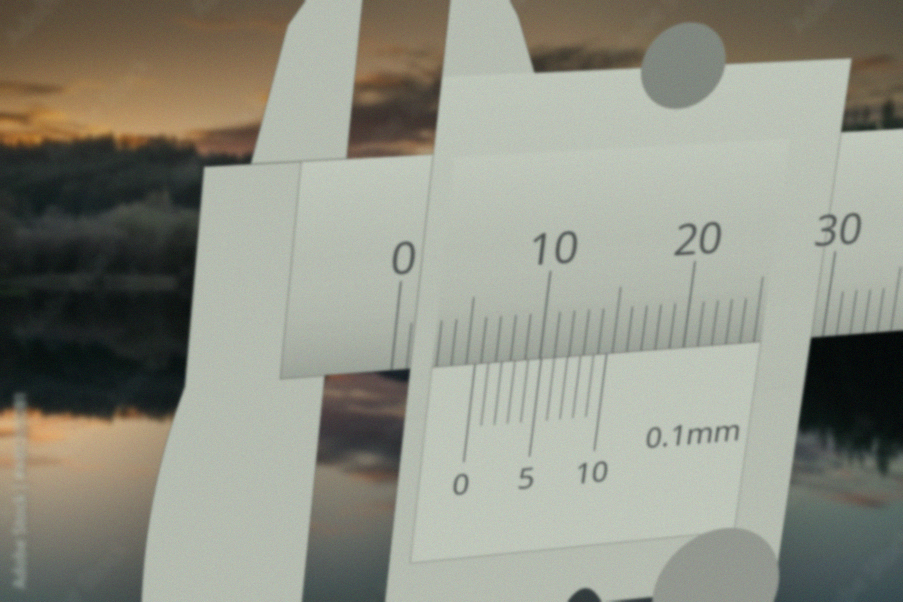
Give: 5.6,mm
